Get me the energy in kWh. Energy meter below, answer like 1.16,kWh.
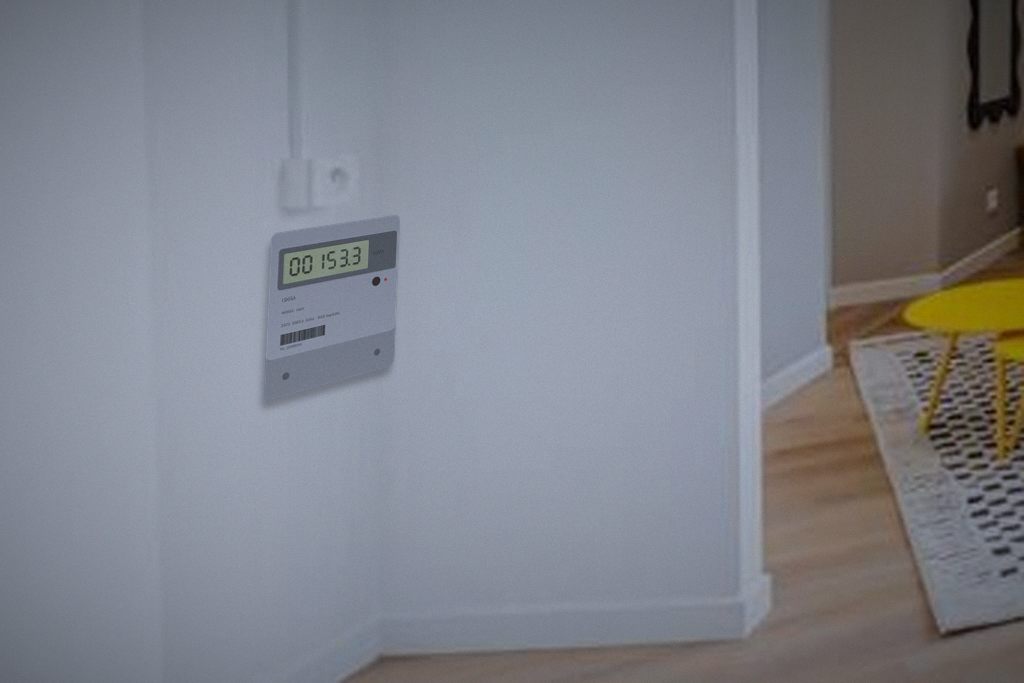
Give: 153.3,kWh
